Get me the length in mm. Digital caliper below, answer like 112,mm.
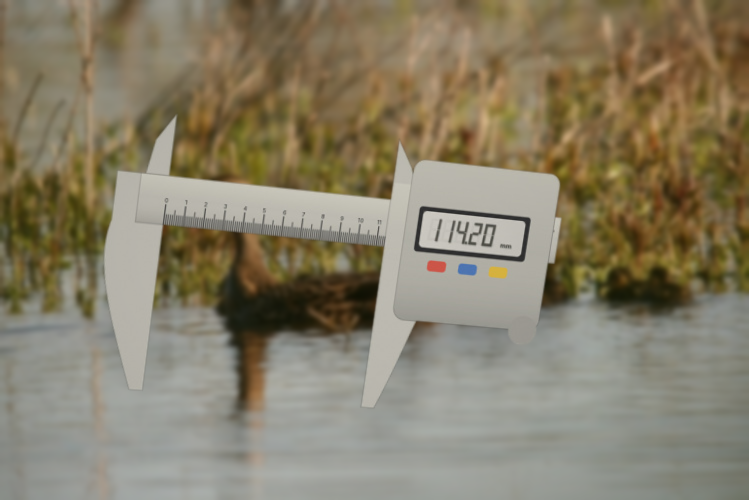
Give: 114.20,mm
